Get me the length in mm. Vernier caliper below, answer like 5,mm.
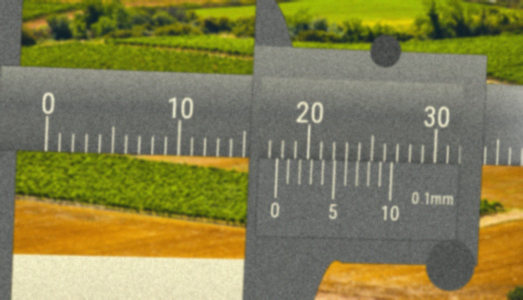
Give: 17.6,mm
